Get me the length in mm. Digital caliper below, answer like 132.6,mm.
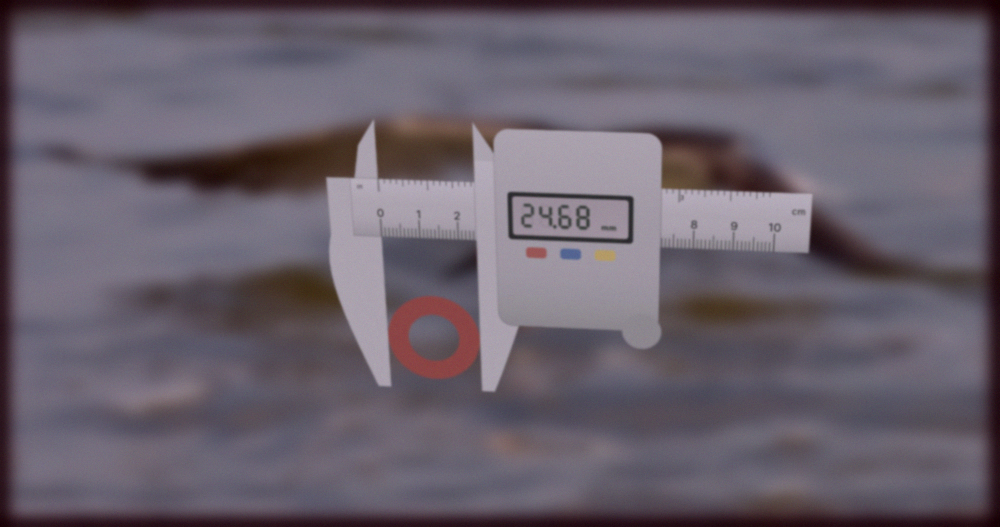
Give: 24.68,mm
